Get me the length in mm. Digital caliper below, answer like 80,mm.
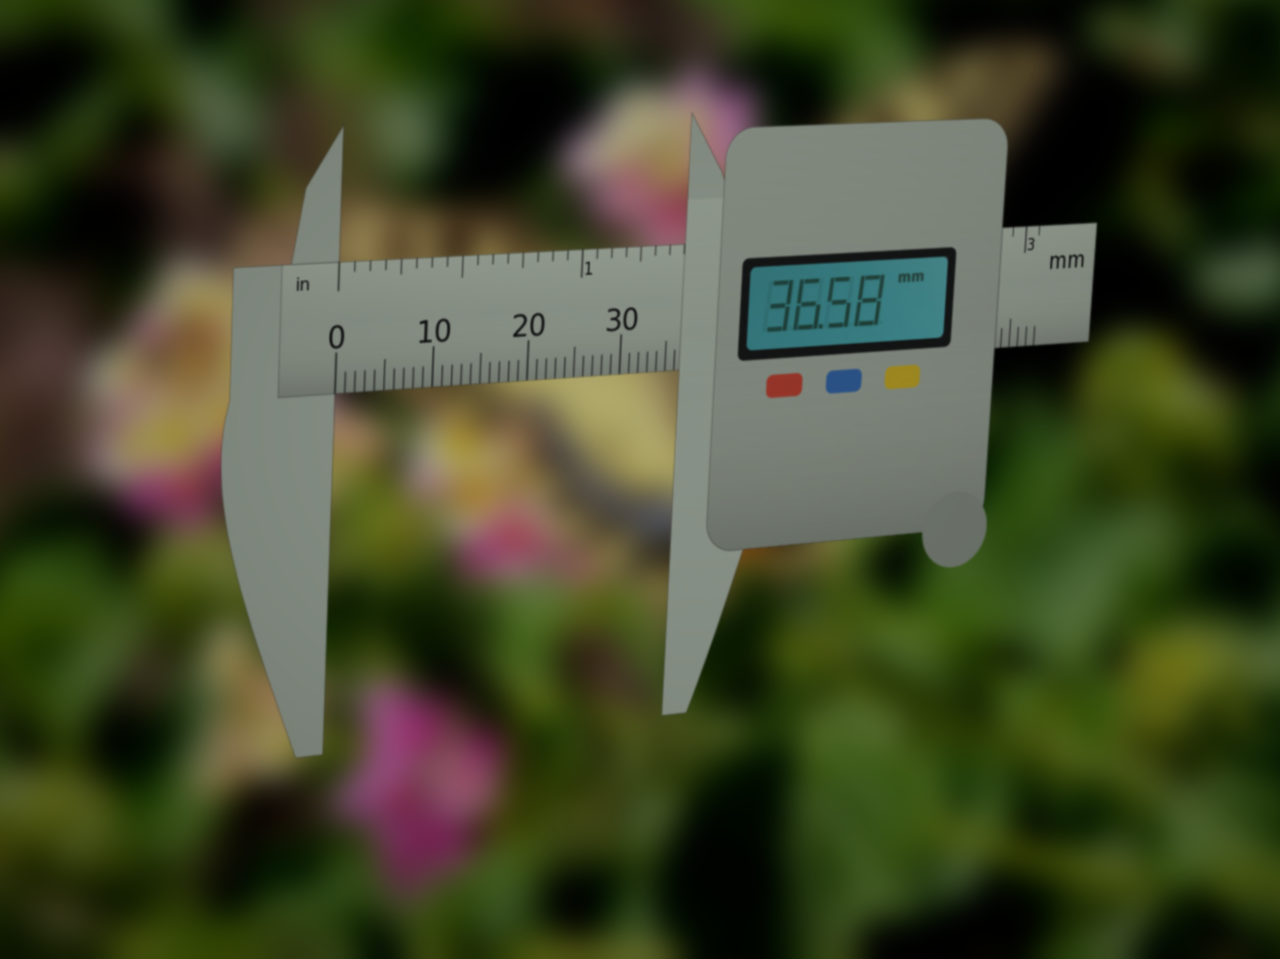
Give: 36.58,mm
